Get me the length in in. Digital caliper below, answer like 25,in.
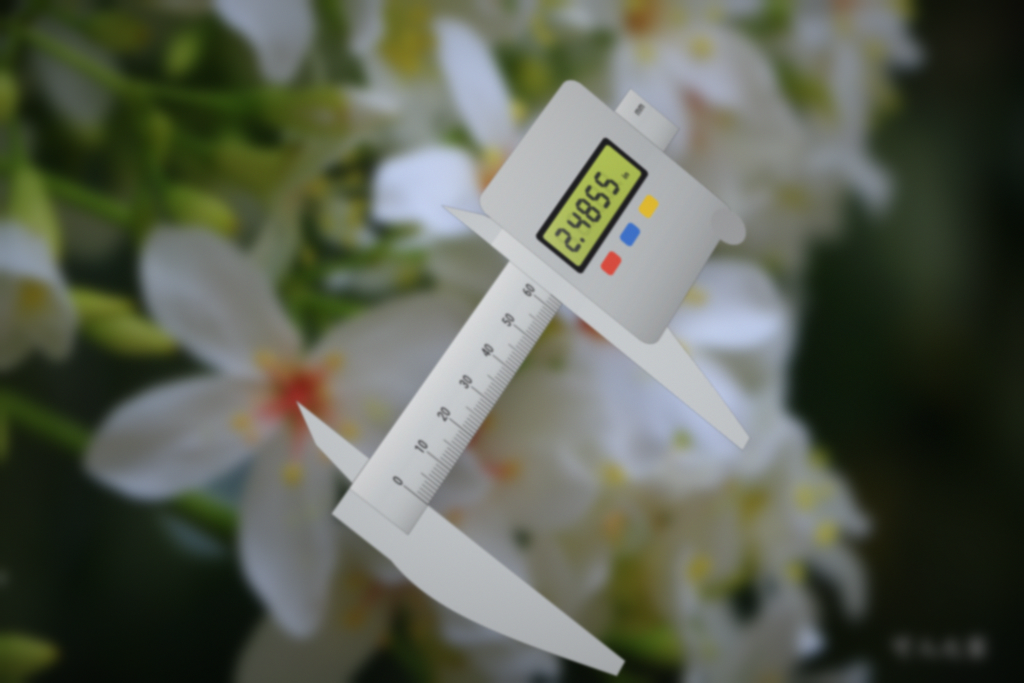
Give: 2.4855,in
